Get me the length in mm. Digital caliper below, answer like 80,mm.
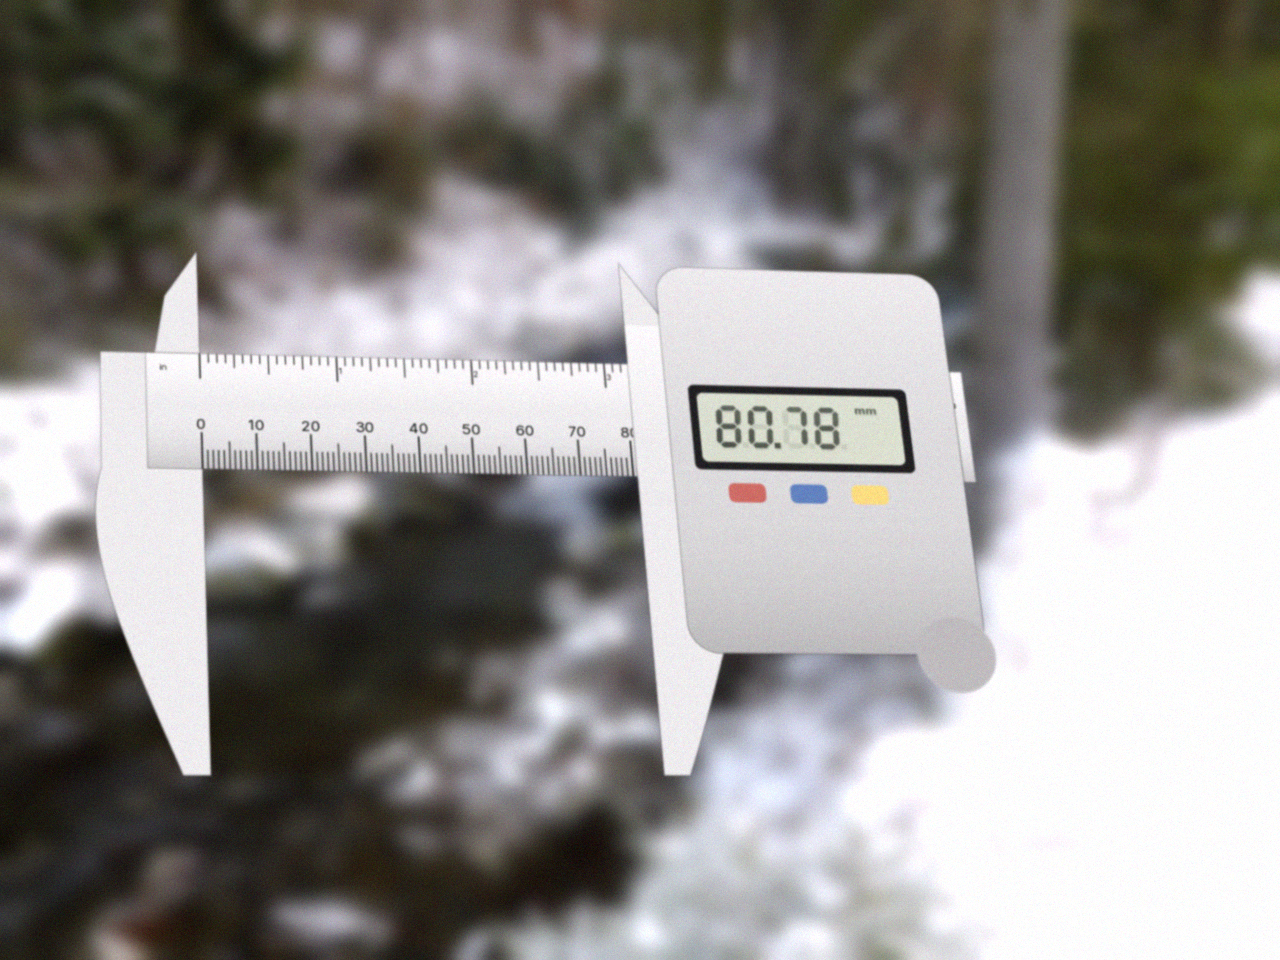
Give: 80.78,mm
